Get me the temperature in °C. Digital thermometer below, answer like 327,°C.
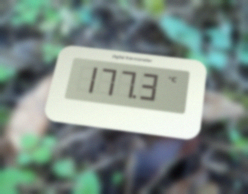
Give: 177.3,°C
